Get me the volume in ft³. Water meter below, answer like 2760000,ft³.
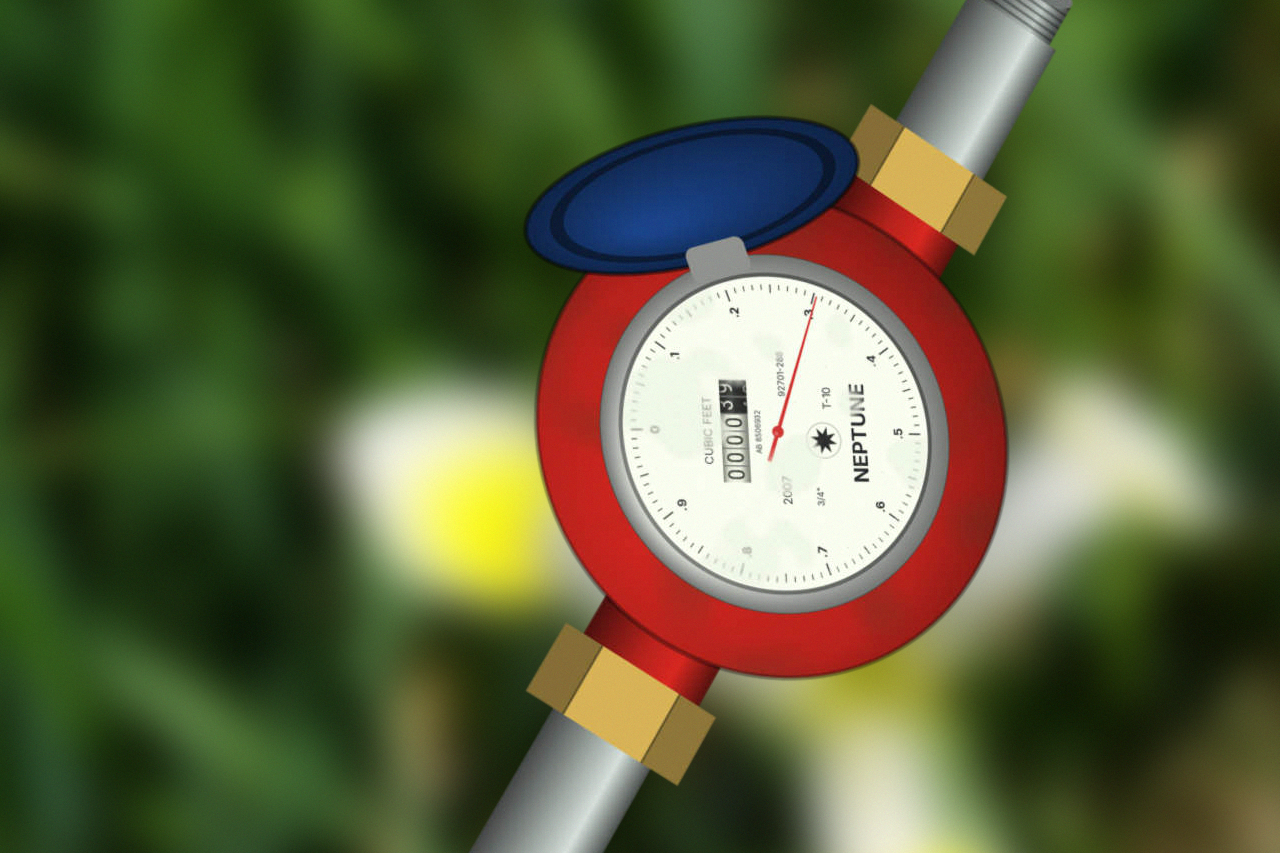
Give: 39.30,ft³
